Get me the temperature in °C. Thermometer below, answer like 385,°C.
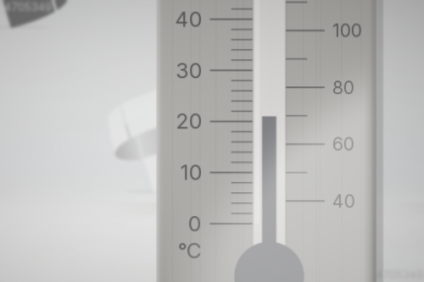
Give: 21,°C
